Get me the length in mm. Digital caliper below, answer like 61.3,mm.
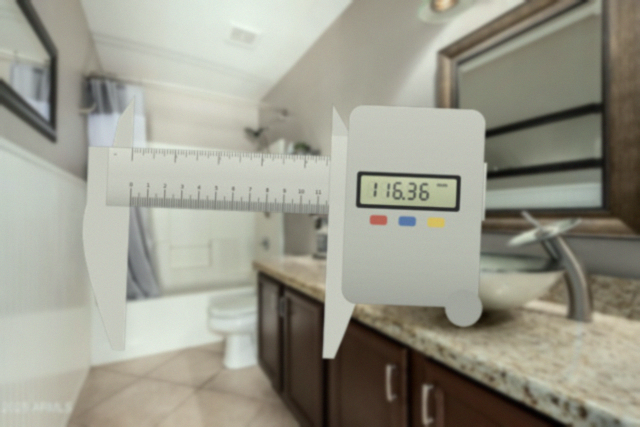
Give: 116.36,mm
